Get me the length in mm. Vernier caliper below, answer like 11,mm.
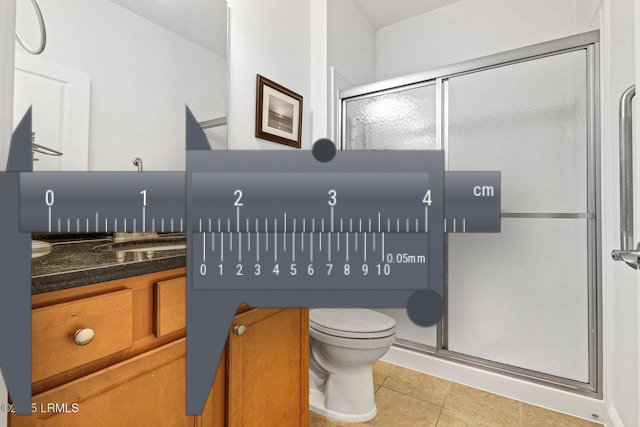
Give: 16.4,mm
